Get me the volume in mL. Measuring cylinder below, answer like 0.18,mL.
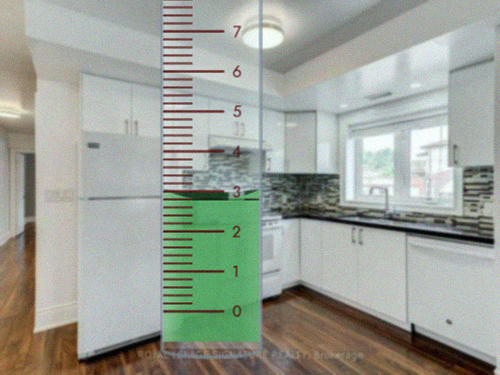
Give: 2.8,mL
